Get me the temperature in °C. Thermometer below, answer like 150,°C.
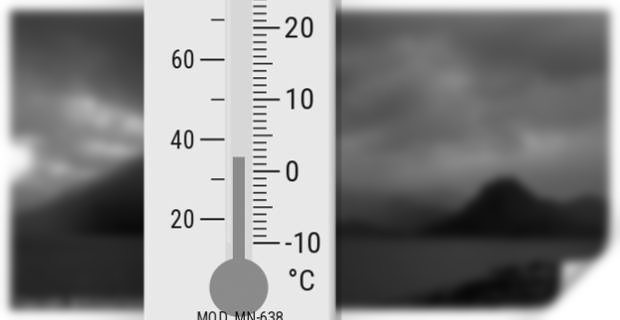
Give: 2,°C
